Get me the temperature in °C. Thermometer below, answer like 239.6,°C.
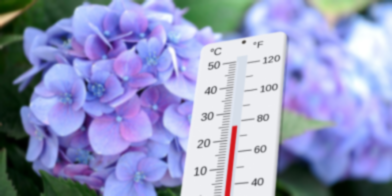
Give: 25,°C
